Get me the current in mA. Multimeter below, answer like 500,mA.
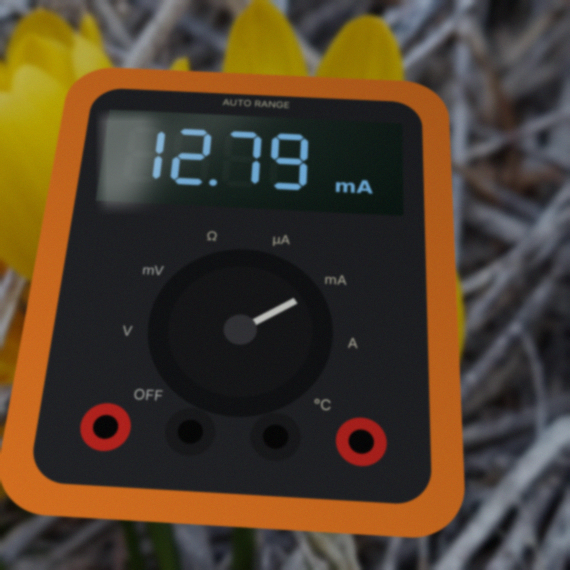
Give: 12.79,mA
